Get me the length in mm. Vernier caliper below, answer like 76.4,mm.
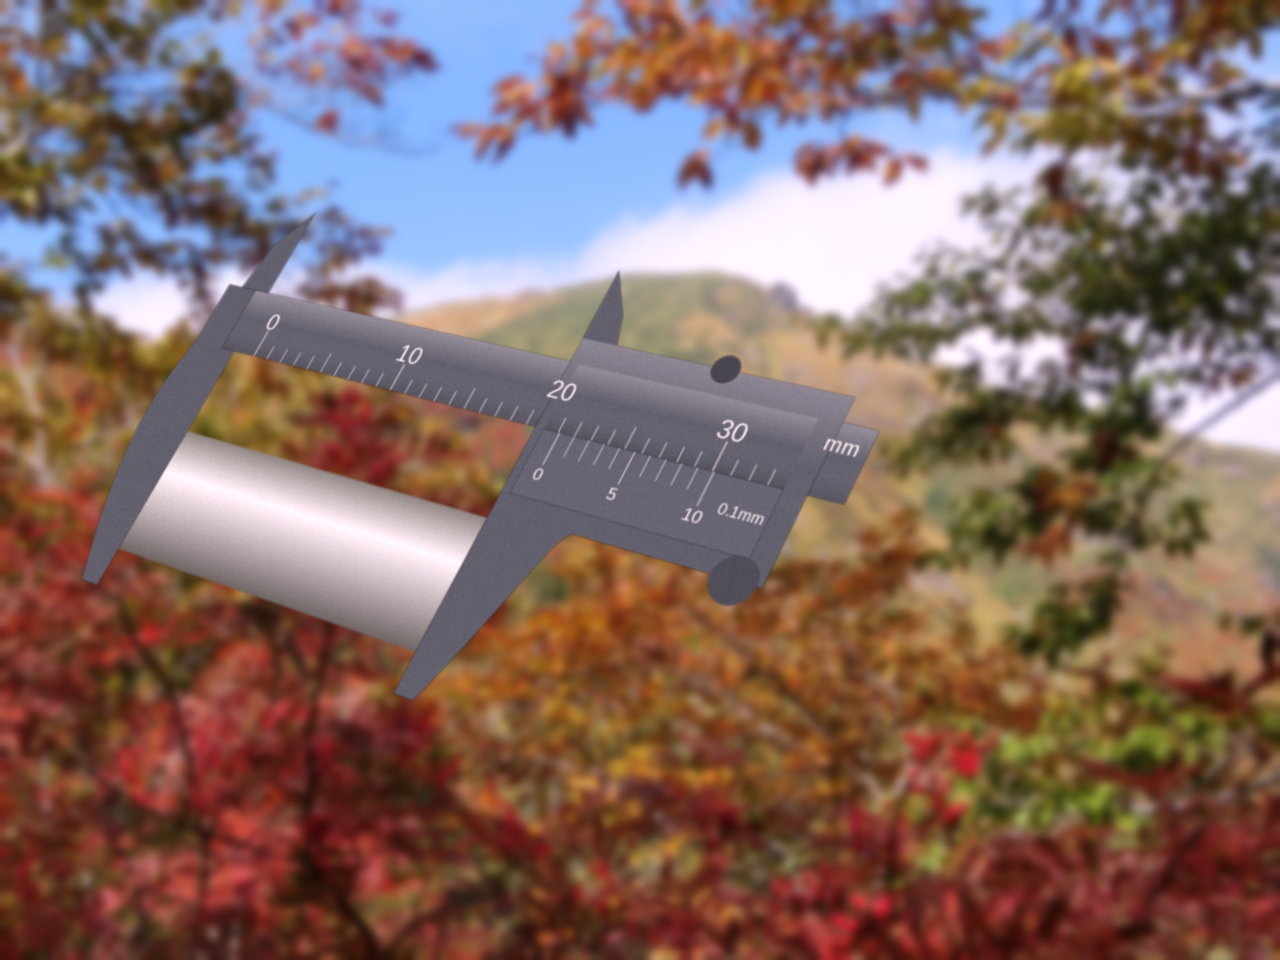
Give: 21.1,mm
